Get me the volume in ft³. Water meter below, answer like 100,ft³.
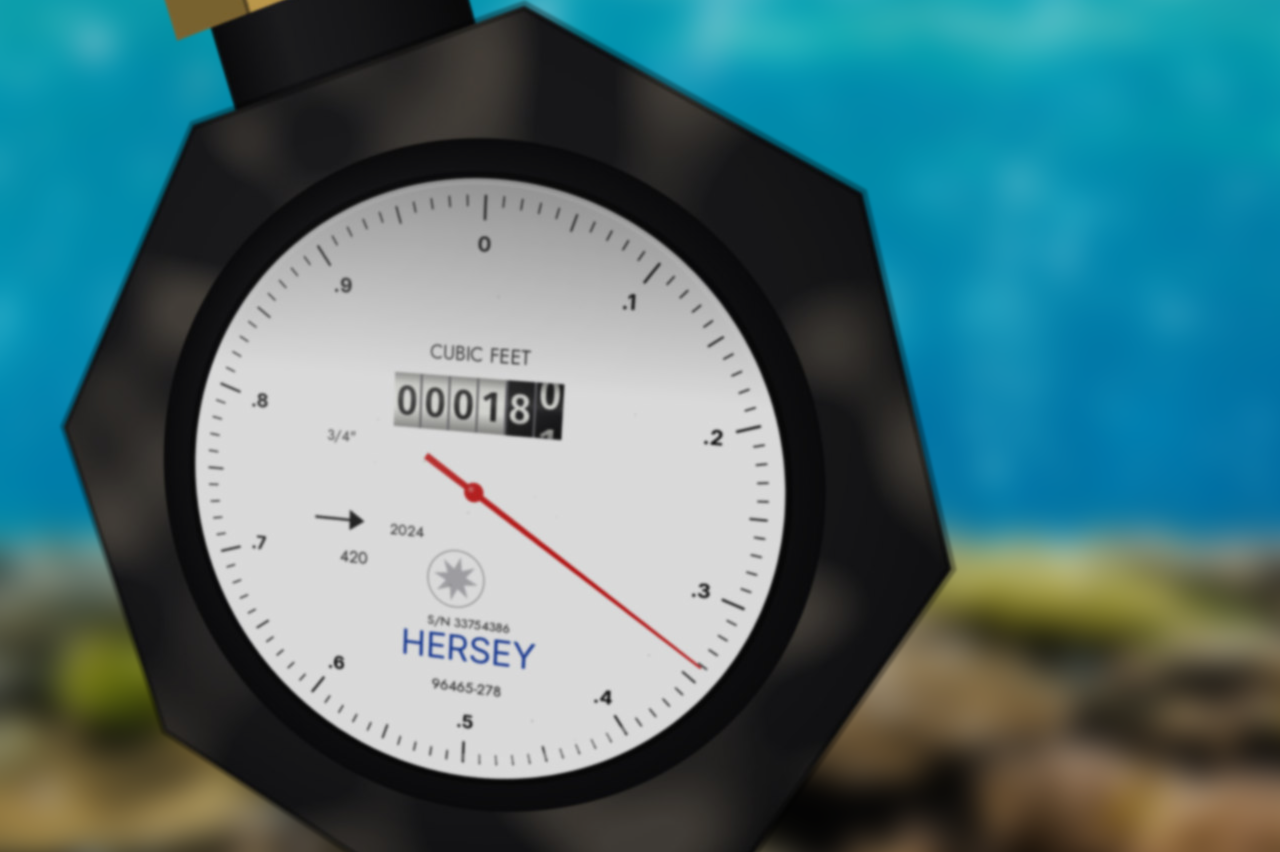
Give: 180.34,ft³
